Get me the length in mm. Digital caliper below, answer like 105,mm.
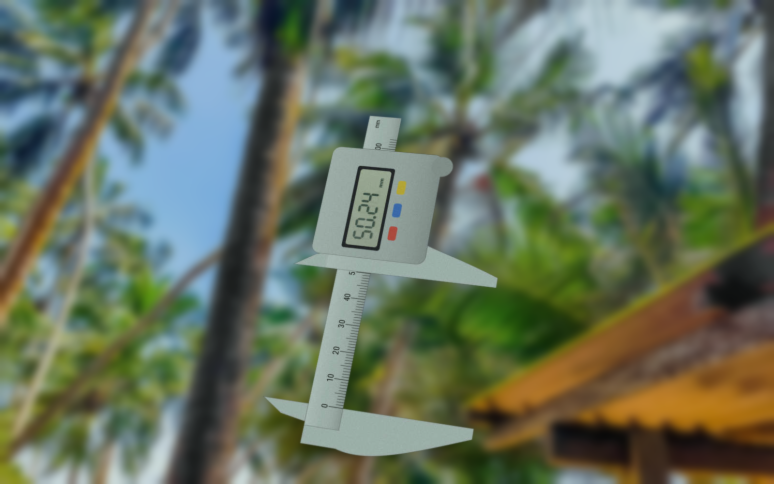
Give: 50.24,mm
